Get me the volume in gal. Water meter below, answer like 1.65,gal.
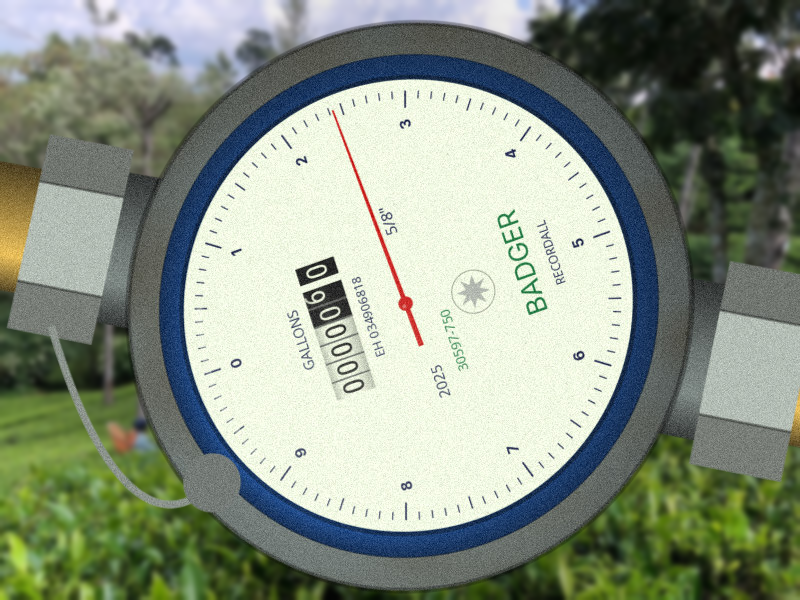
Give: 62.4,gal
